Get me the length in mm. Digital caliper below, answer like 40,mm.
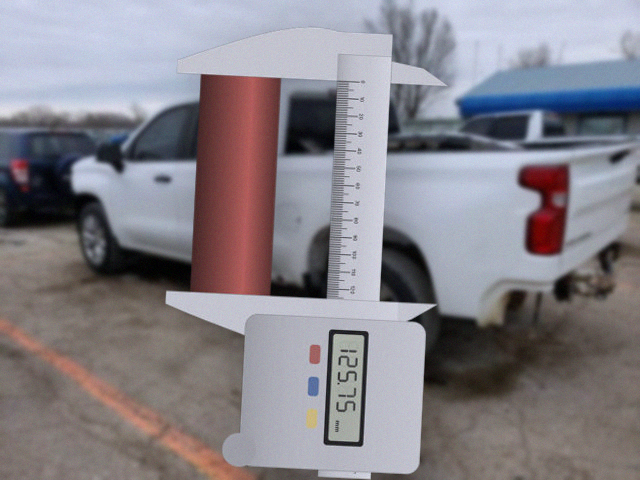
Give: 125.75,mm
